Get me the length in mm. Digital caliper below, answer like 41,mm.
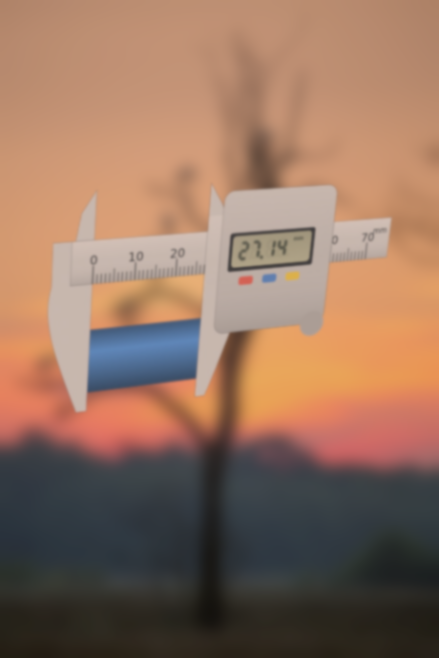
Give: 27.14,mm
